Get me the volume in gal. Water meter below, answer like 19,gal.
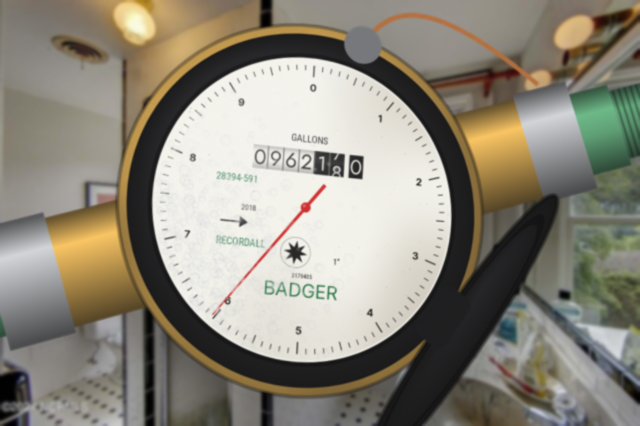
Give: 962176.0,gal
